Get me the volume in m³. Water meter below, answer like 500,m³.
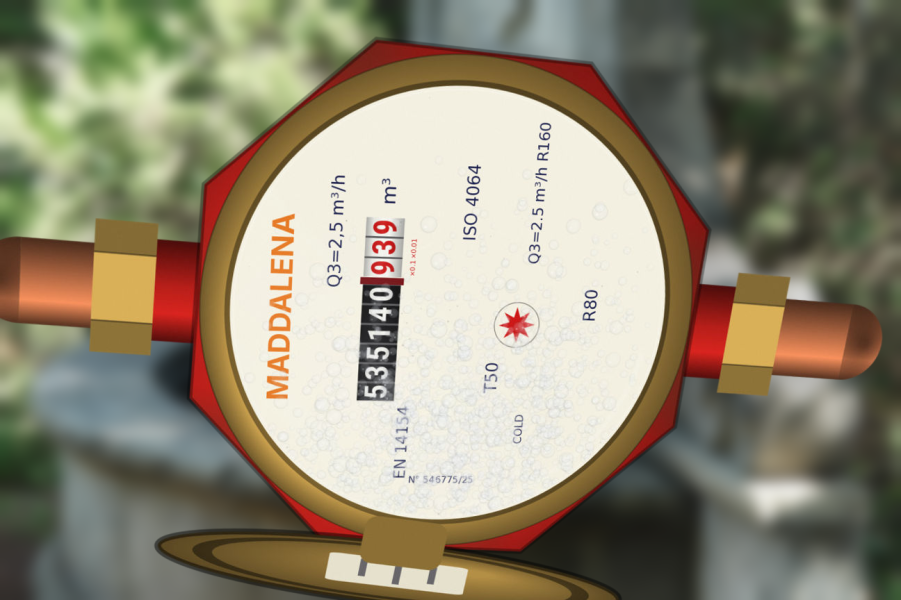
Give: 535140.939,m³
